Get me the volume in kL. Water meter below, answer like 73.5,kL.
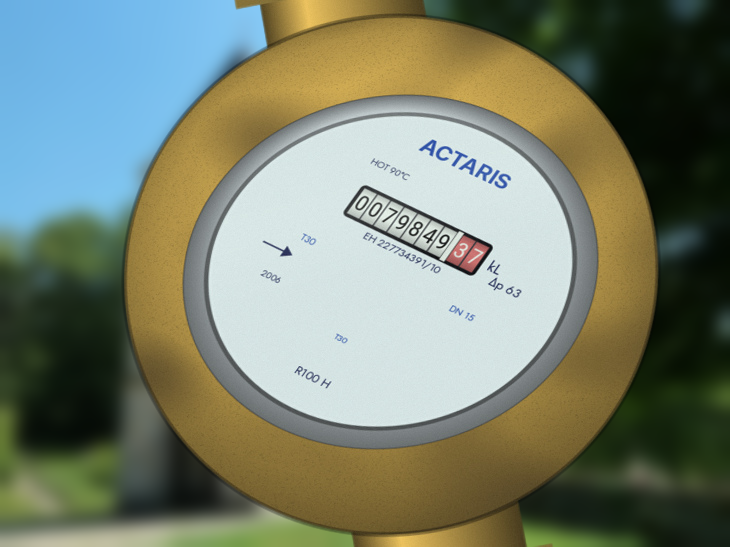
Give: 79849.37,kL
